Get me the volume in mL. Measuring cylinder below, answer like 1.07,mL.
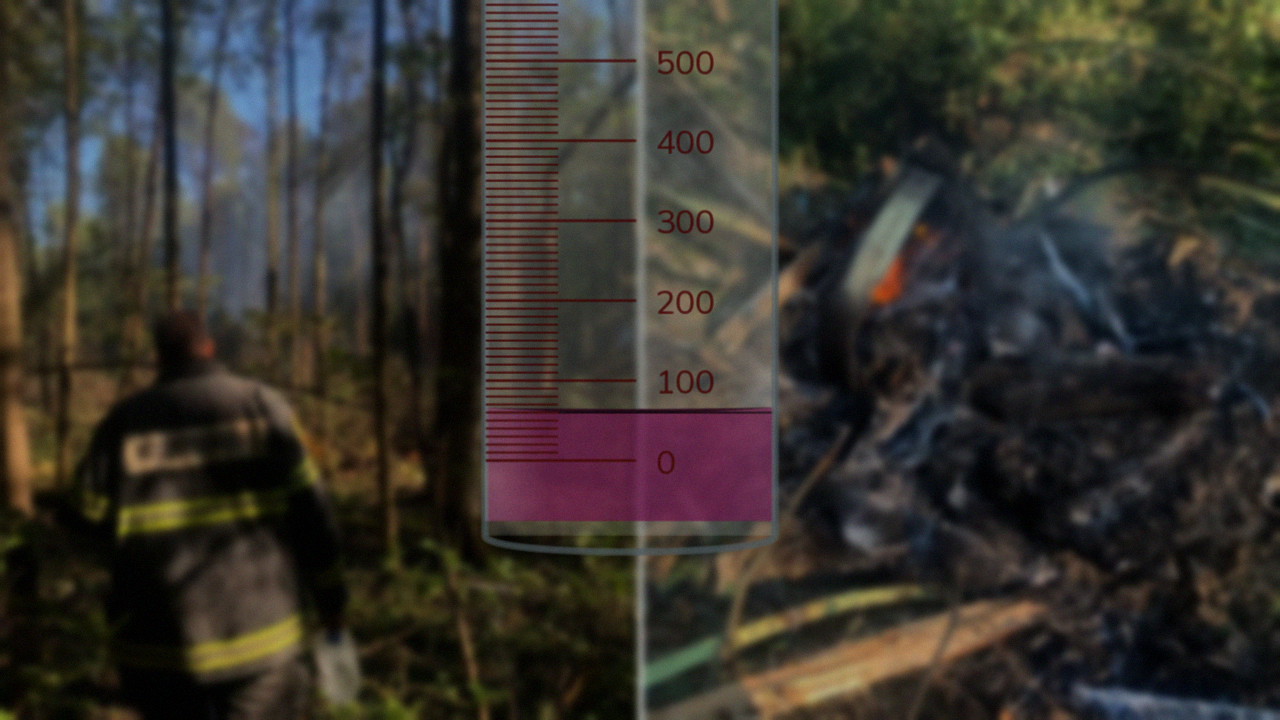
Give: 60,mL
